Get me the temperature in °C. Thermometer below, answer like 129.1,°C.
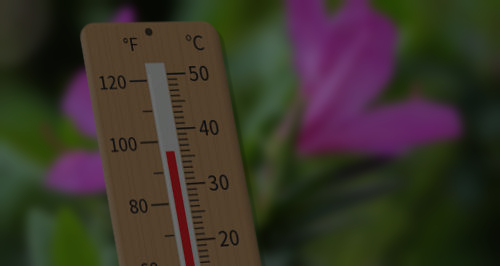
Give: 36,°C
